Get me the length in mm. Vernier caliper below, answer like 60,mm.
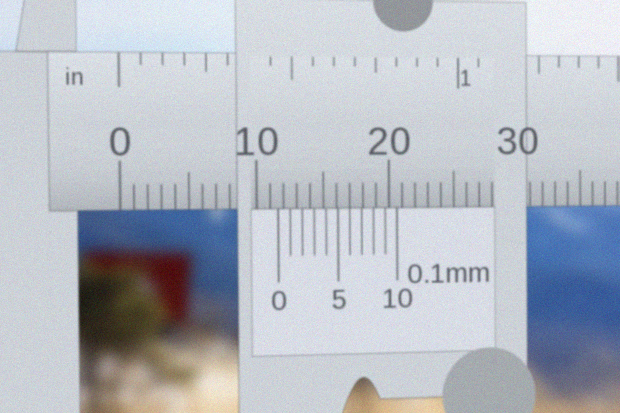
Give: 11.6,mm
